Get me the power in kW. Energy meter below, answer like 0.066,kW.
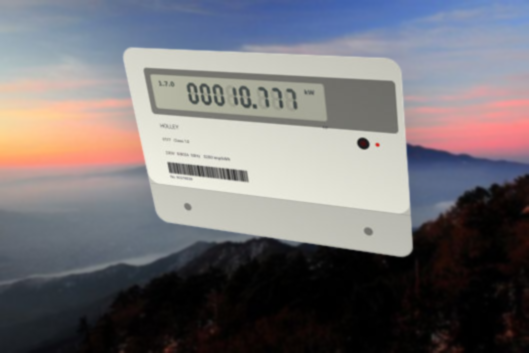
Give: 10.777,kW
